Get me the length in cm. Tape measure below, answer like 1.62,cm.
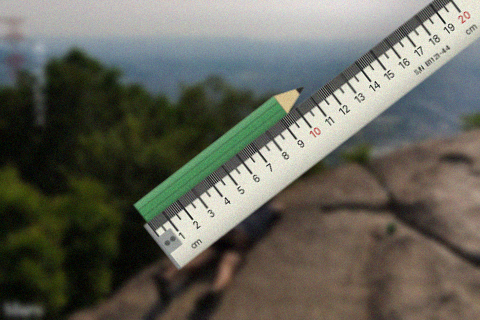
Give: 11,cm
